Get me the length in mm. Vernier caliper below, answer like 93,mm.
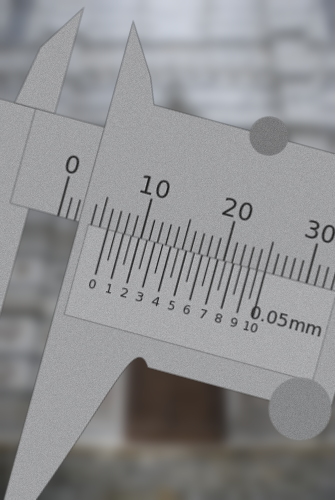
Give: 6.0,mm
